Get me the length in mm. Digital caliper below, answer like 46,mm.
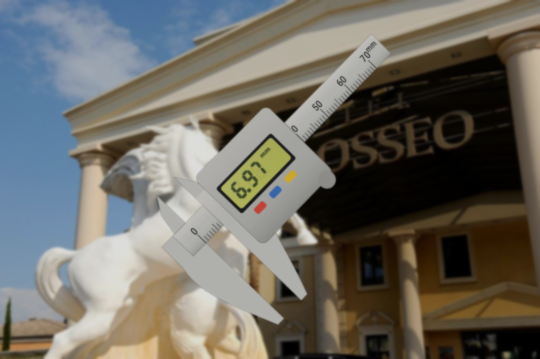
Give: 6.97,mm
